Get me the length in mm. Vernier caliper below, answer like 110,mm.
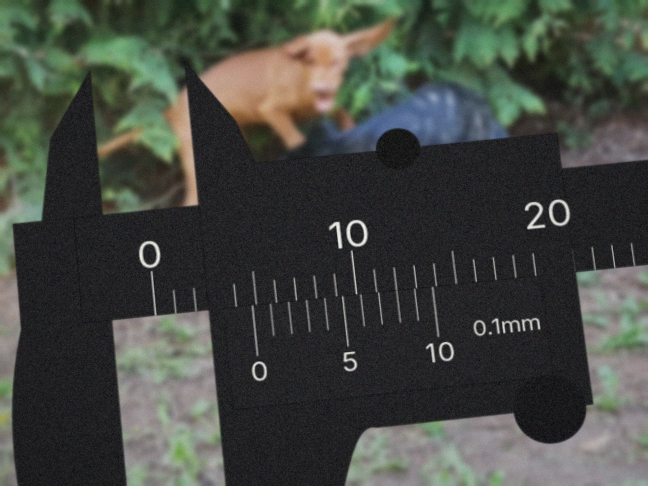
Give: 4.8,mm
